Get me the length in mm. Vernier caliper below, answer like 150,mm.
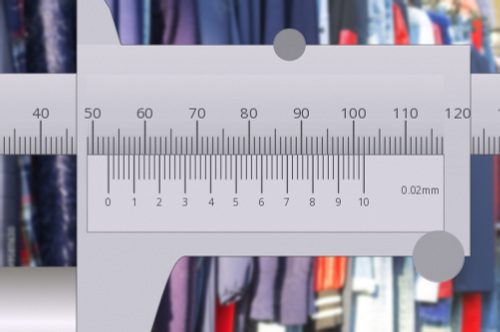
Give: 53.0,mm
